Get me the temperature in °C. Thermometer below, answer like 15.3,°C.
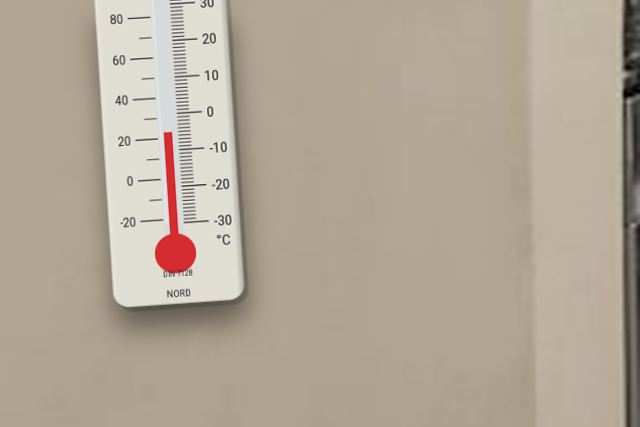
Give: -5,°C
